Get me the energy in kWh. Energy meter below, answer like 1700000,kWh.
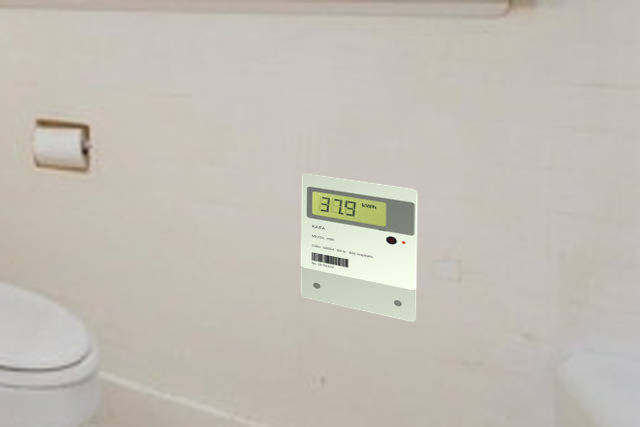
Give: 37.9,kWh
